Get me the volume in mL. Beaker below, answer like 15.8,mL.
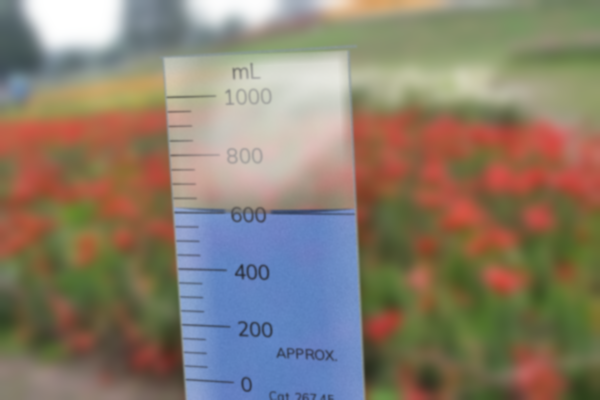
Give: 600,mL
